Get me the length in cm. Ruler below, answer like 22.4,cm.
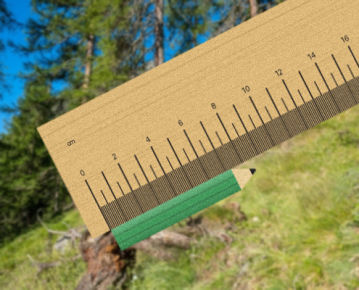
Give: 8.5,cm
